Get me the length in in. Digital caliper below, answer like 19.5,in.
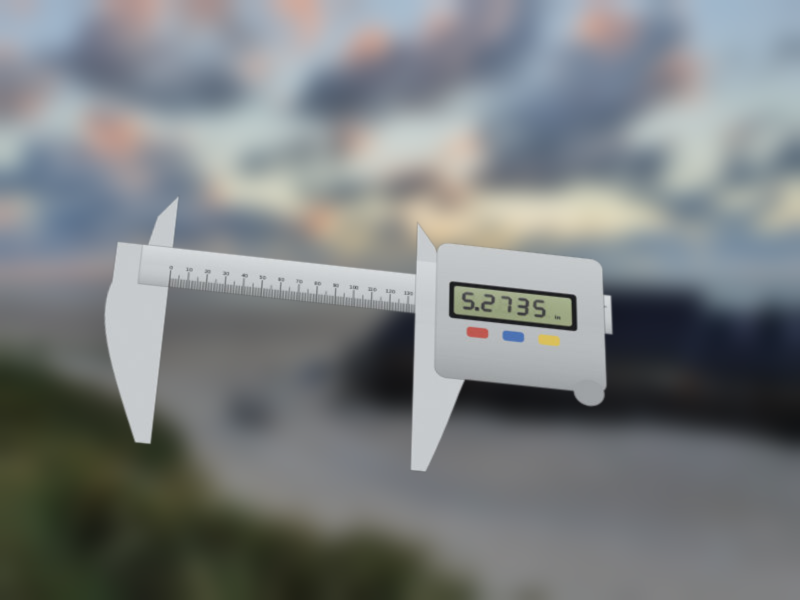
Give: 5.2735,in
